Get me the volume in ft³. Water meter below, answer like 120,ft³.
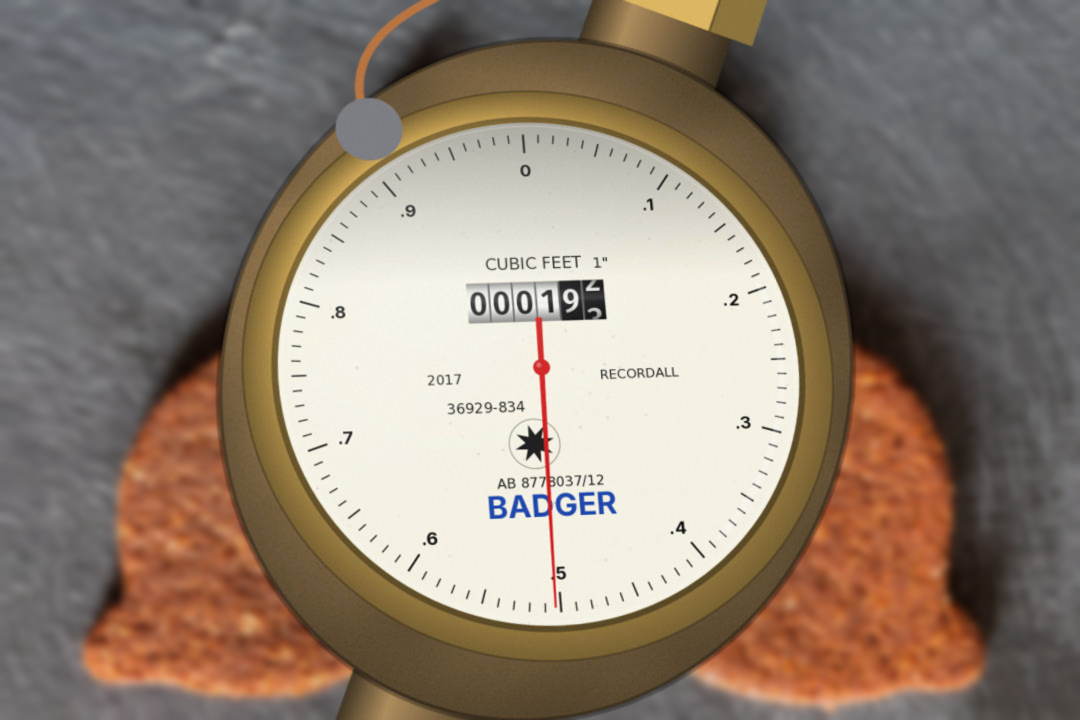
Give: 192.50,ft³
